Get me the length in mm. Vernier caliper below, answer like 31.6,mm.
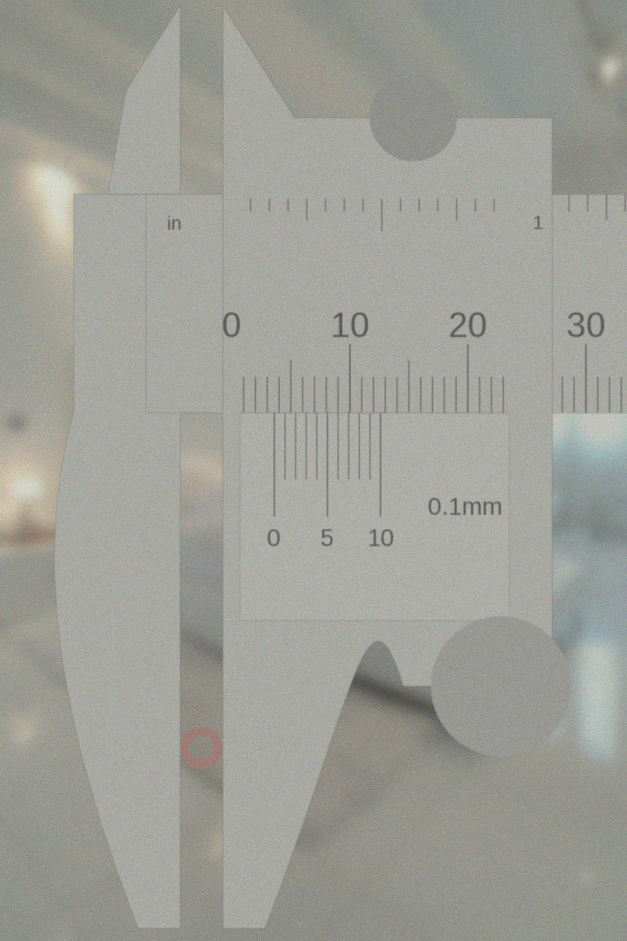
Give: 3.6,mm
